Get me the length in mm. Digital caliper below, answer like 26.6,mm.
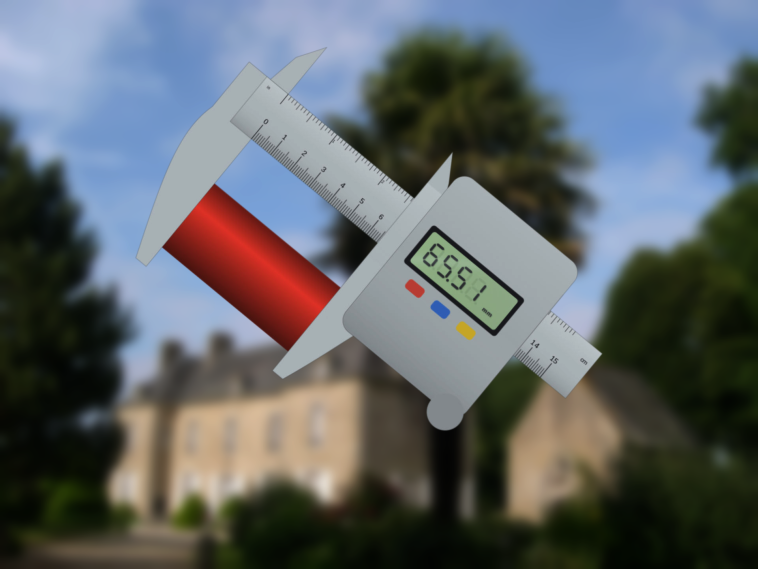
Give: 65.51,mm
